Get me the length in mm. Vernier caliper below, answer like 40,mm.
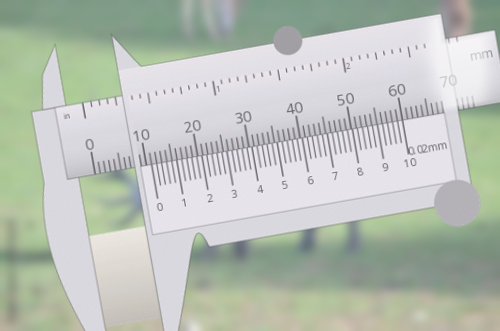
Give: 11.0,mm
